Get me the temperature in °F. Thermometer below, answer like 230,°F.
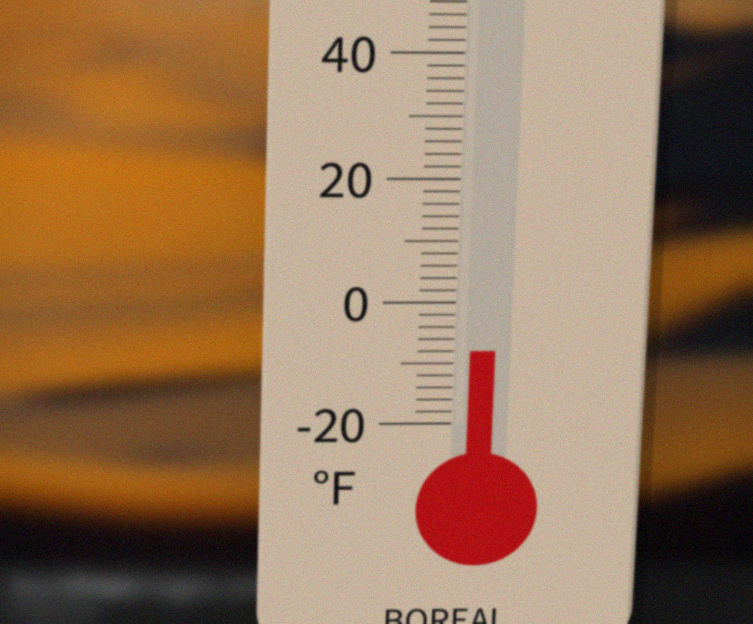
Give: -8,°F
